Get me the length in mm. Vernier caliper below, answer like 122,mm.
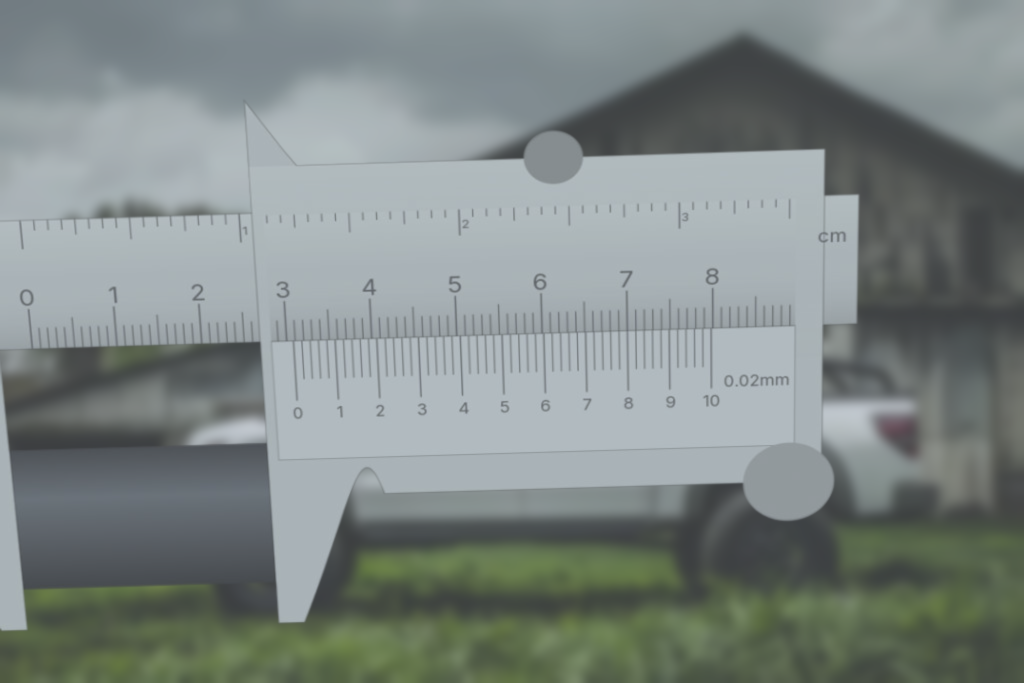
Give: 30.8,mm
